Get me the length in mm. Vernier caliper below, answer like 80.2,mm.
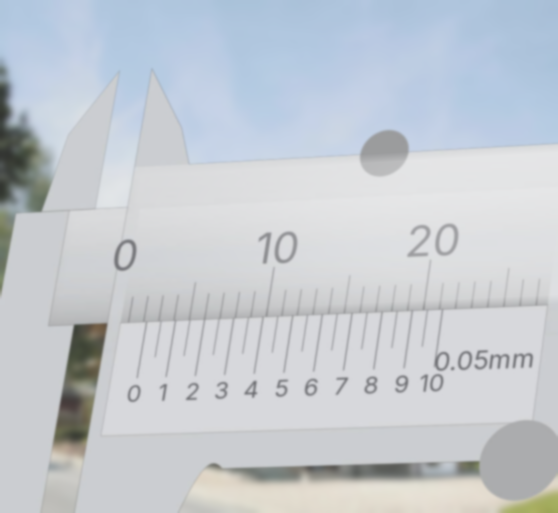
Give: 2.2,mm
